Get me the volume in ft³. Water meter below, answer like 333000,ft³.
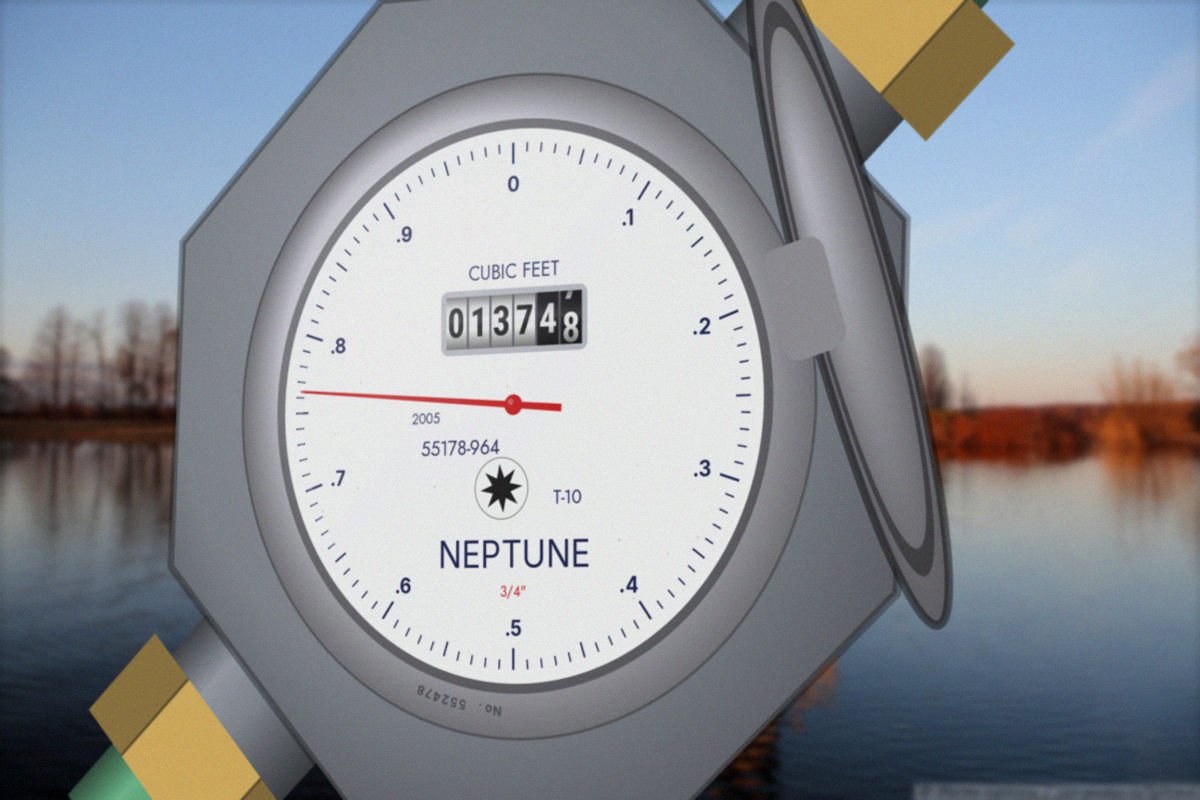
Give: 13747.76,ft³
